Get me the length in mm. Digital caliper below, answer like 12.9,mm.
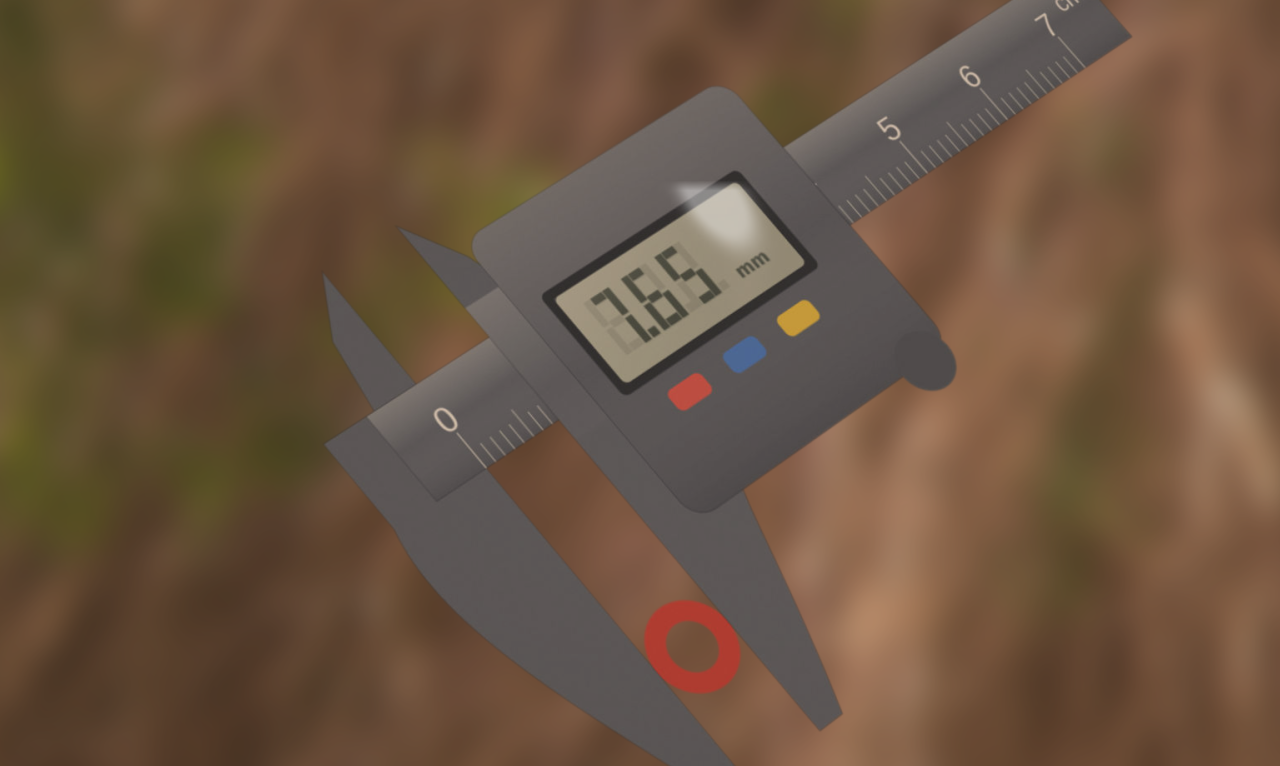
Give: 7.65,mm
